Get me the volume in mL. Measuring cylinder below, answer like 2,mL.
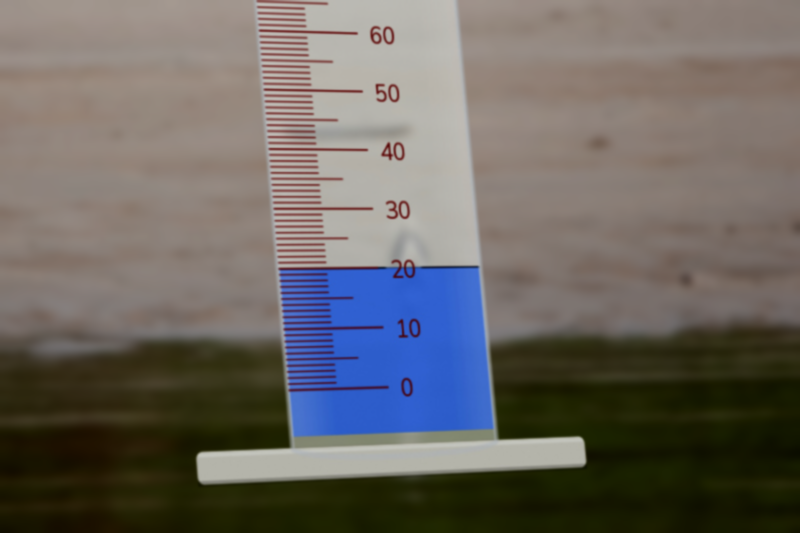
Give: 20,mL
